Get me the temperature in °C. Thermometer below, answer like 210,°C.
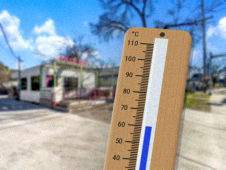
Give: 60,°C
